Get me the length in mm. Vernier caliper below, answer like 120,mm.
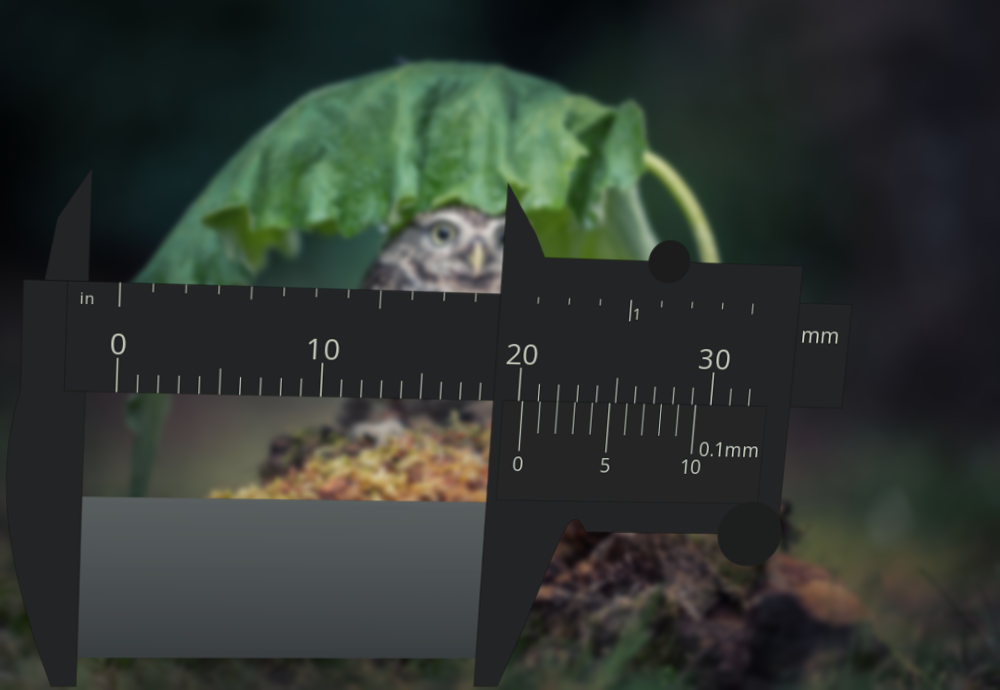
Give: 20.2,mm
